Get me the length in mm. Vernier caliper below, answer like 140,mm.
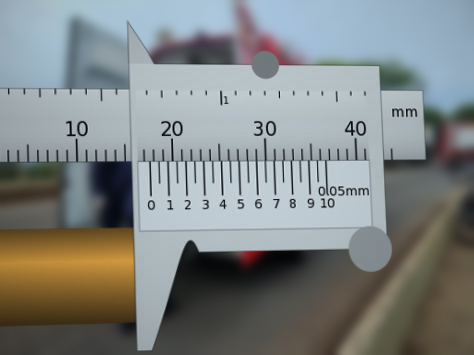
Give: 17.6,mm
